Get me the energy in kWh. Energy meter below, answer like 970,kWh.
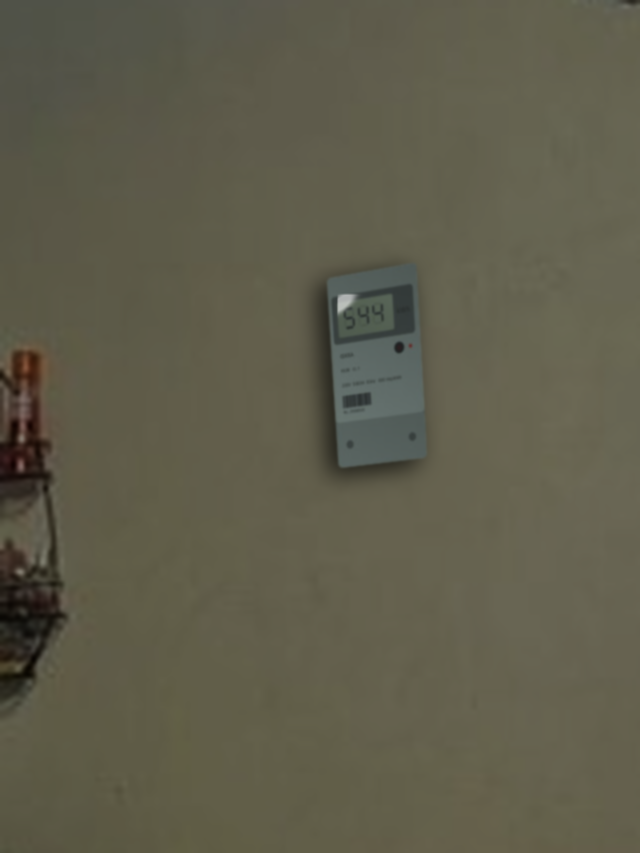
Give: 544,kWh
